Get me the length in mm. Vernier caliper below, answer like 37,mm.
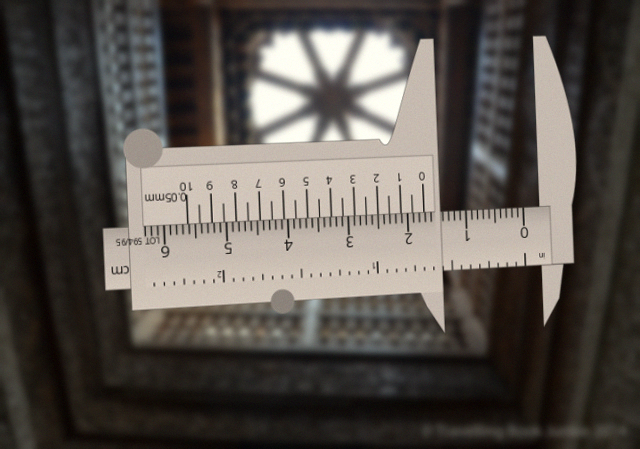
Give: 17.2,mm
